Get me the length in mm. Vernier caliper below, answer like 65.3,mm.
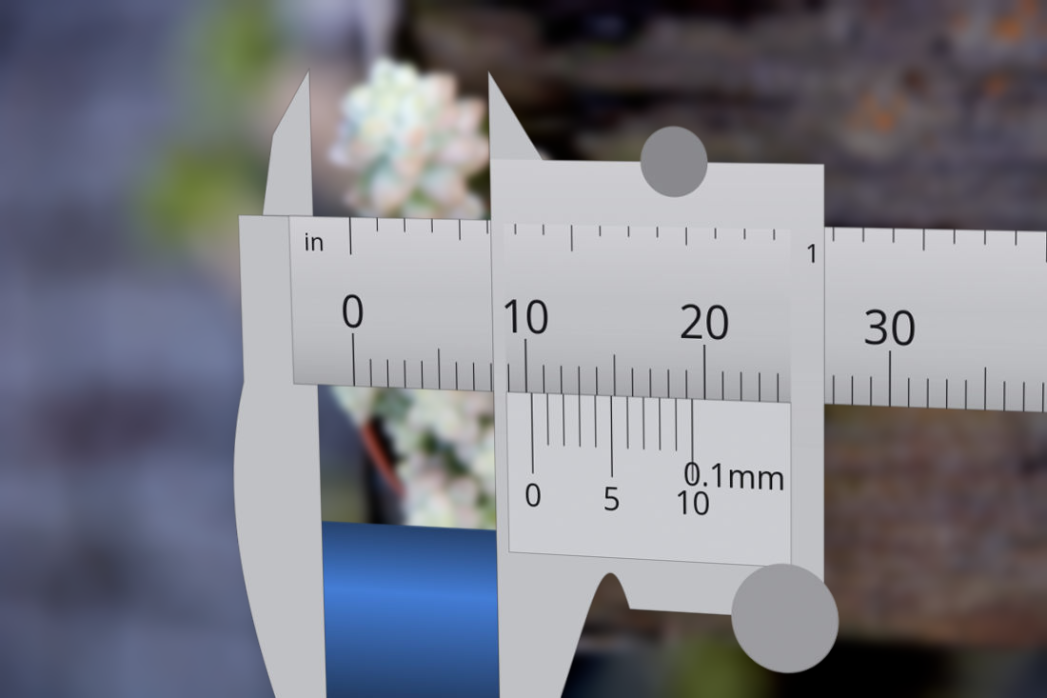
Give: 10.3,mm
